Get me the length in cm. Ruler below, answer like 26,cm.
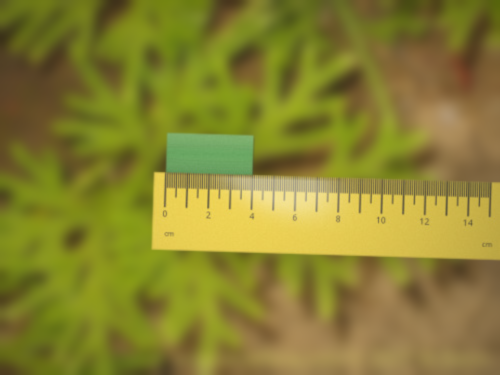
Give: 4,cm
